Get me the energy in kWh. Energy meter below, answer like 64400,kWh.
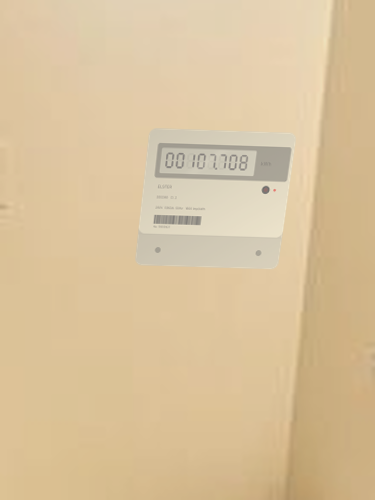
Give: 107.708,kWh
